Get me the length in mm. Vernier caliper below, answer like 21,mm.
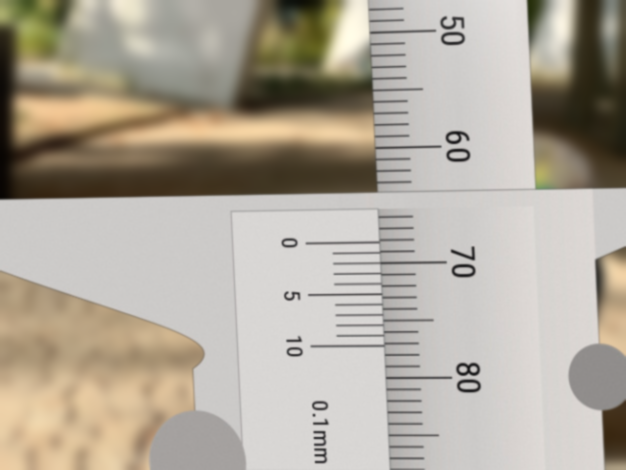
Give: 68.2,mm
